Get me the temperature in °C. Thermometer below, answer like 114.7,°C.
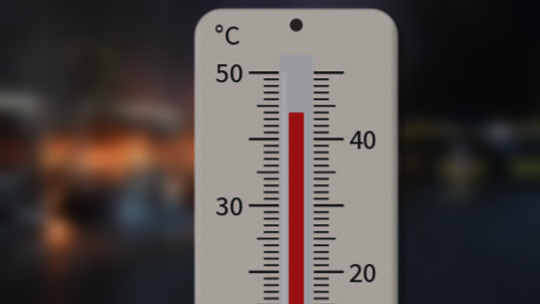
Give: 44,°C
